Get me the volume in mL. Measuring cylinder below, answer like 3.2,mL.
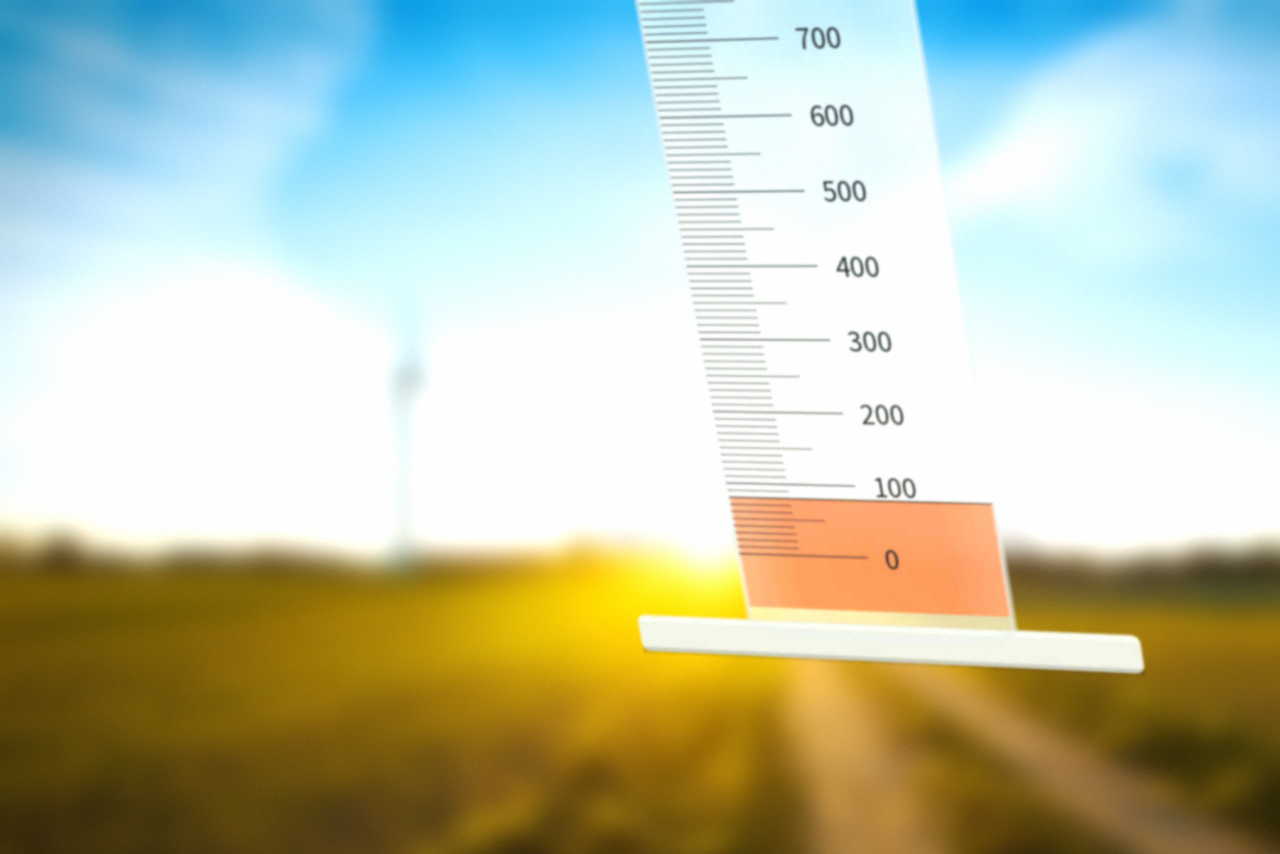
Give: 80,mL
